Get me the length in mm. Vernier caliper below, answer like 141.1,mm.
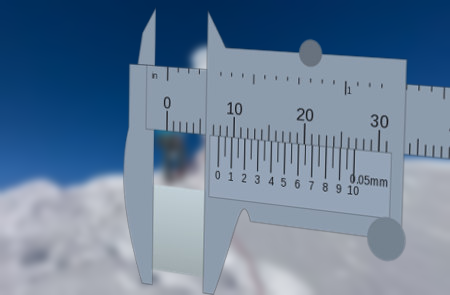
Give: 7.8,mm
